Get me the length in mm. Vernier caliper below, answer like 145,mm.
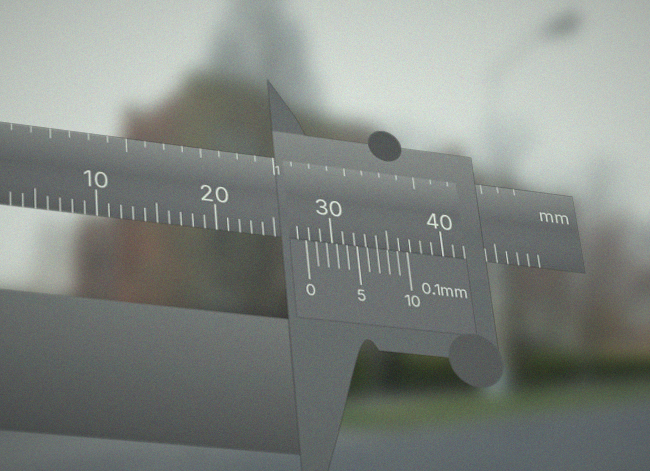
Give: 27.7,mm
